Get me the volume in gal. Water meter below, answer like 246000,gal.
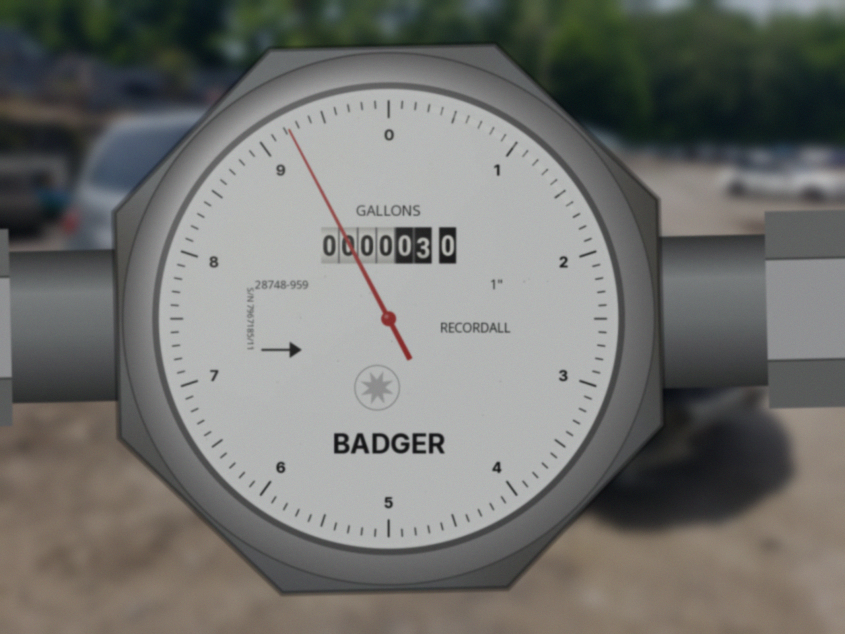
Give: 29.2,gal
